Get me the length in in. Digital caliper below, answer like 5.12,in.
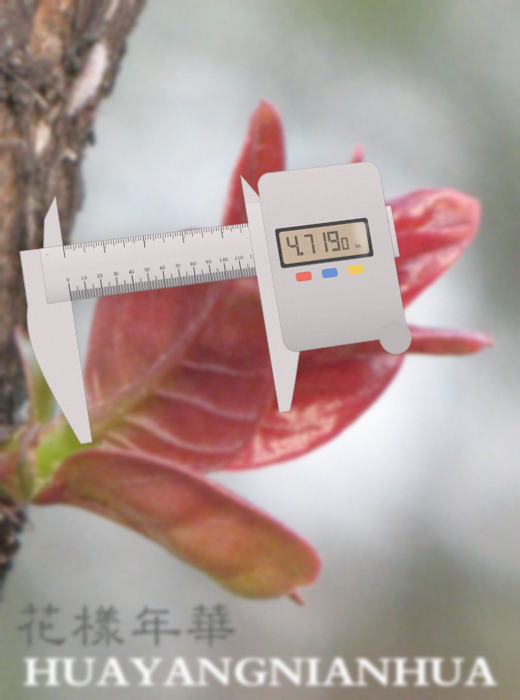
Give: 4.7190,in
